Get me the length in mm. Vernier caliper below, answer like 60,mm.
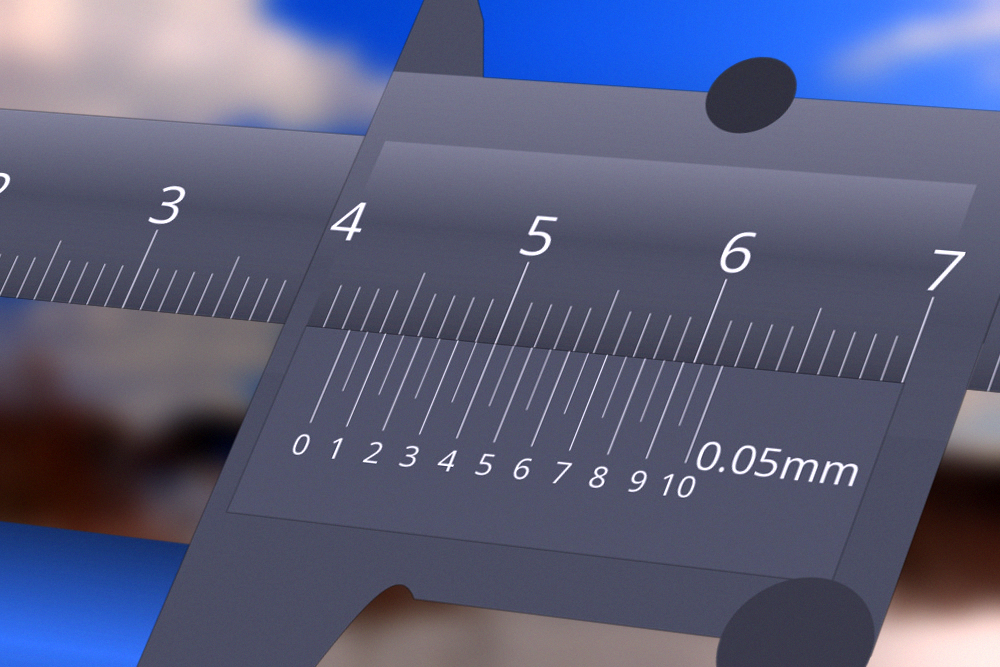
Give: 42.4,mm
